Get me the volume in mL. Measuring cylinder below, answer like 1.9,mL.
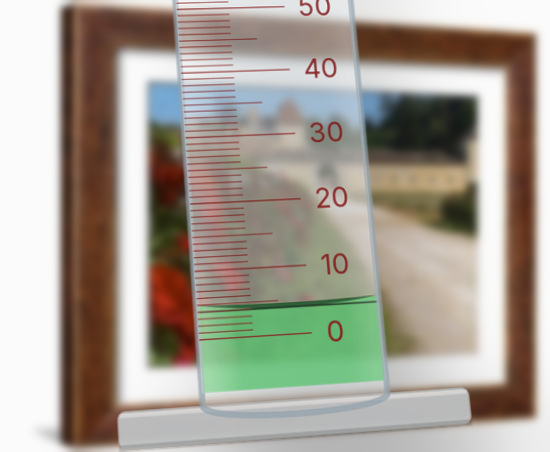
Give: 4,mL
